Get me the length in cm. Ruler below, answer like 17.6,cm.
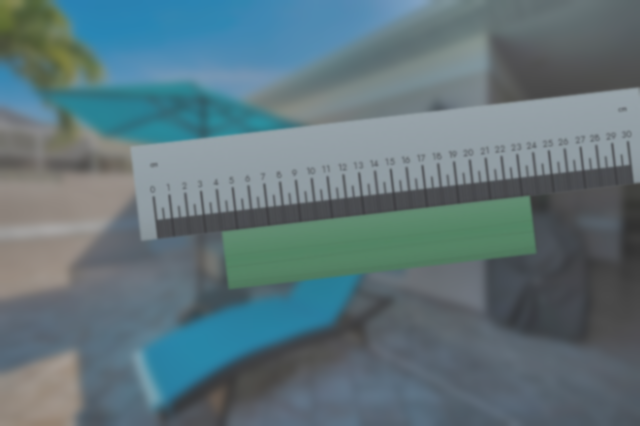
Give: 19.5,cm
